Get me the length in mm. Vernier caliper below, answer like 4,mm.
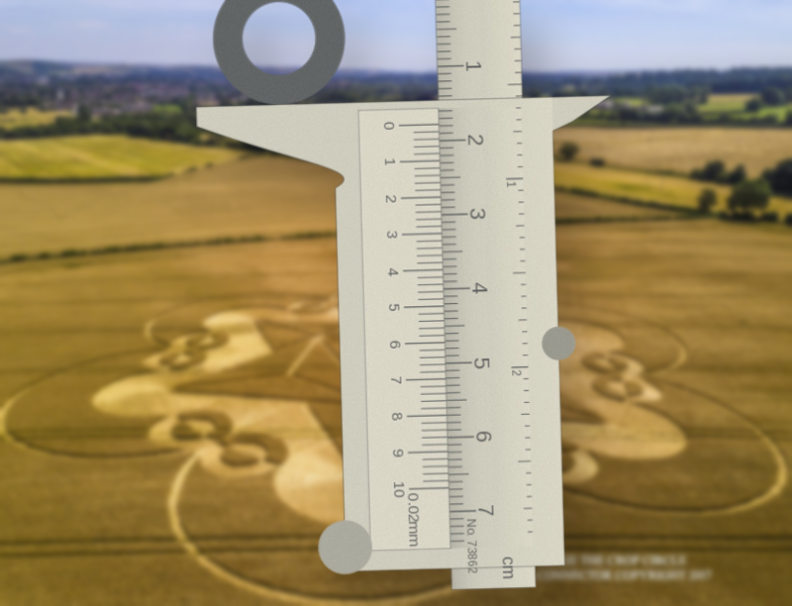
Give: 17.8,mm
